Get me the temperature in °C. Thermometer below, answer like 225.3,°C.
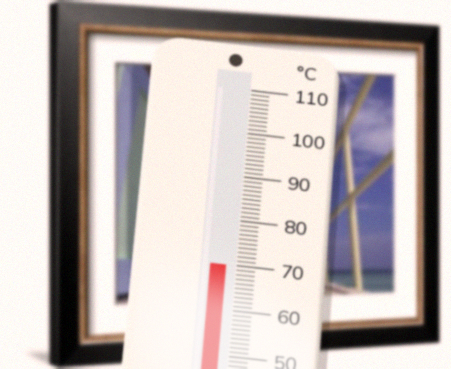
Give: 70,°C
